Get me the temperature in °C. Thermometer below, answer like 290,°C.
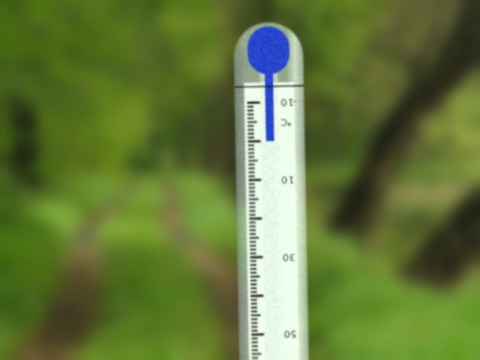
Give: 0,°C
